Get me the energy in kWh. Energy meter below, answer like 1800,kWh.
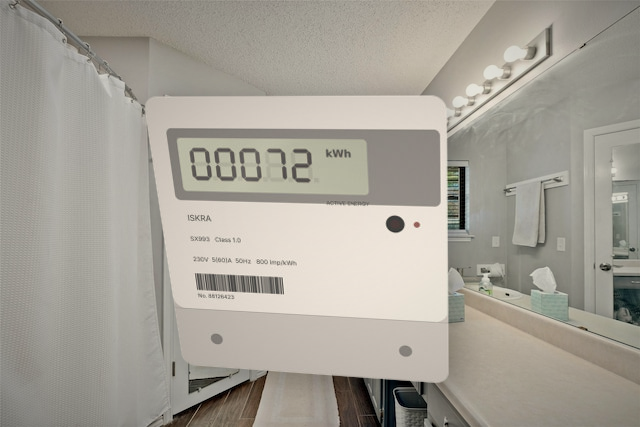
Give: 72,kWh
